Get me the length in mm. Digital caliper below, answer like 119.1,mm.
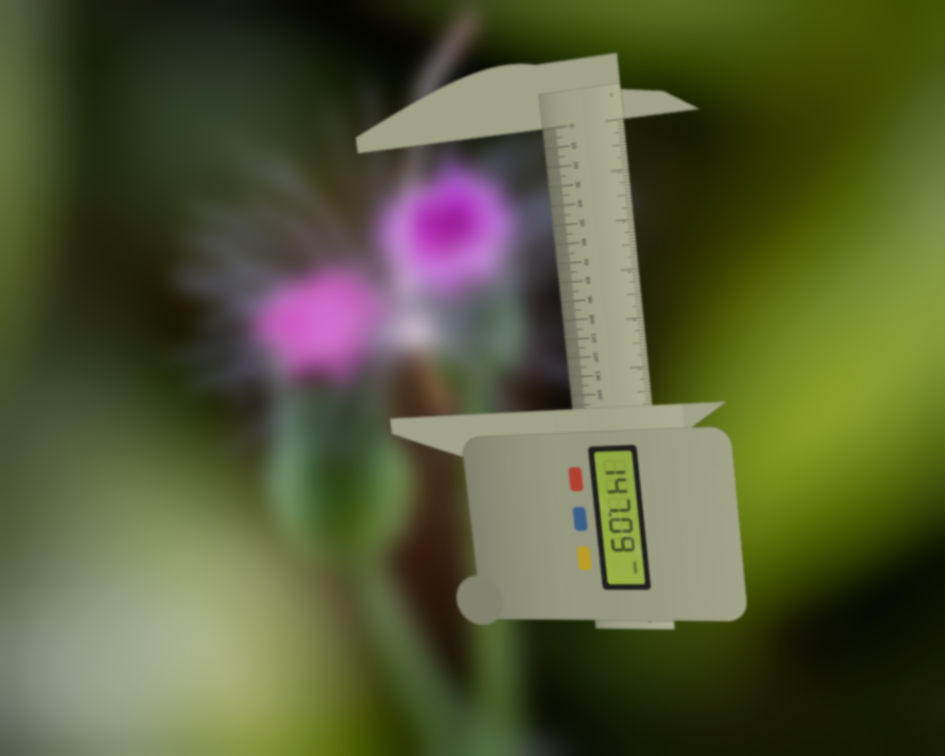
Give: 147.09,mm
